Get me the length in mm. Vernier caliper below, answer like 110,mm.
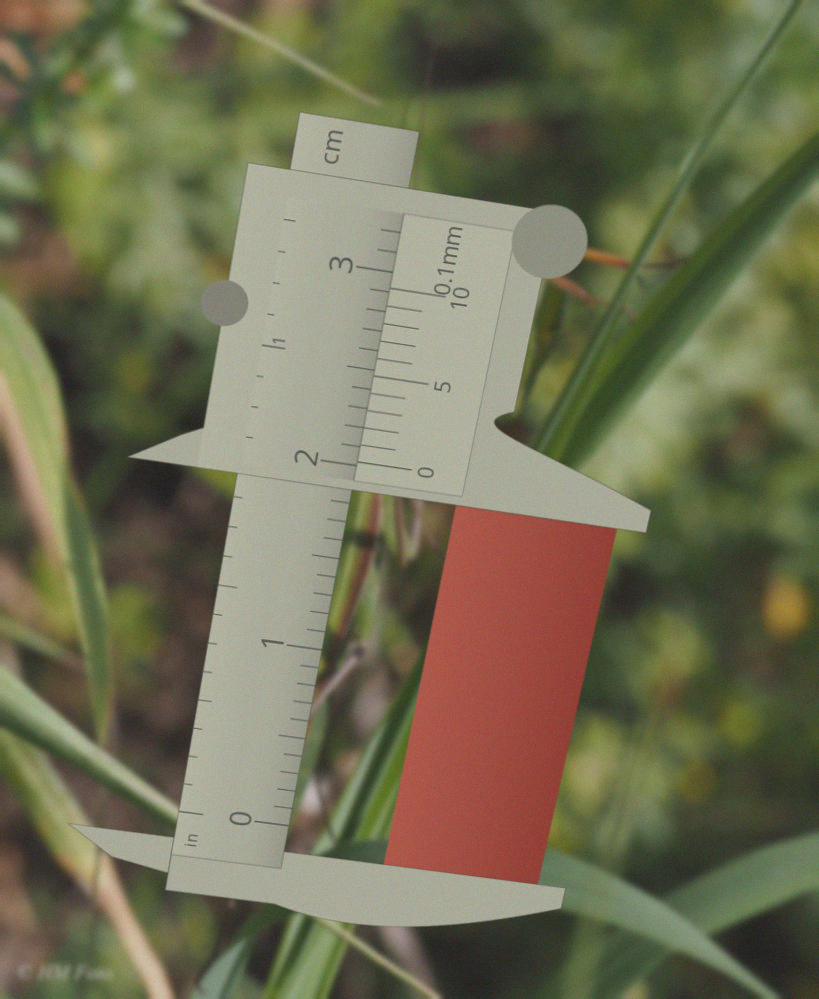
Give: 20.2,mm
